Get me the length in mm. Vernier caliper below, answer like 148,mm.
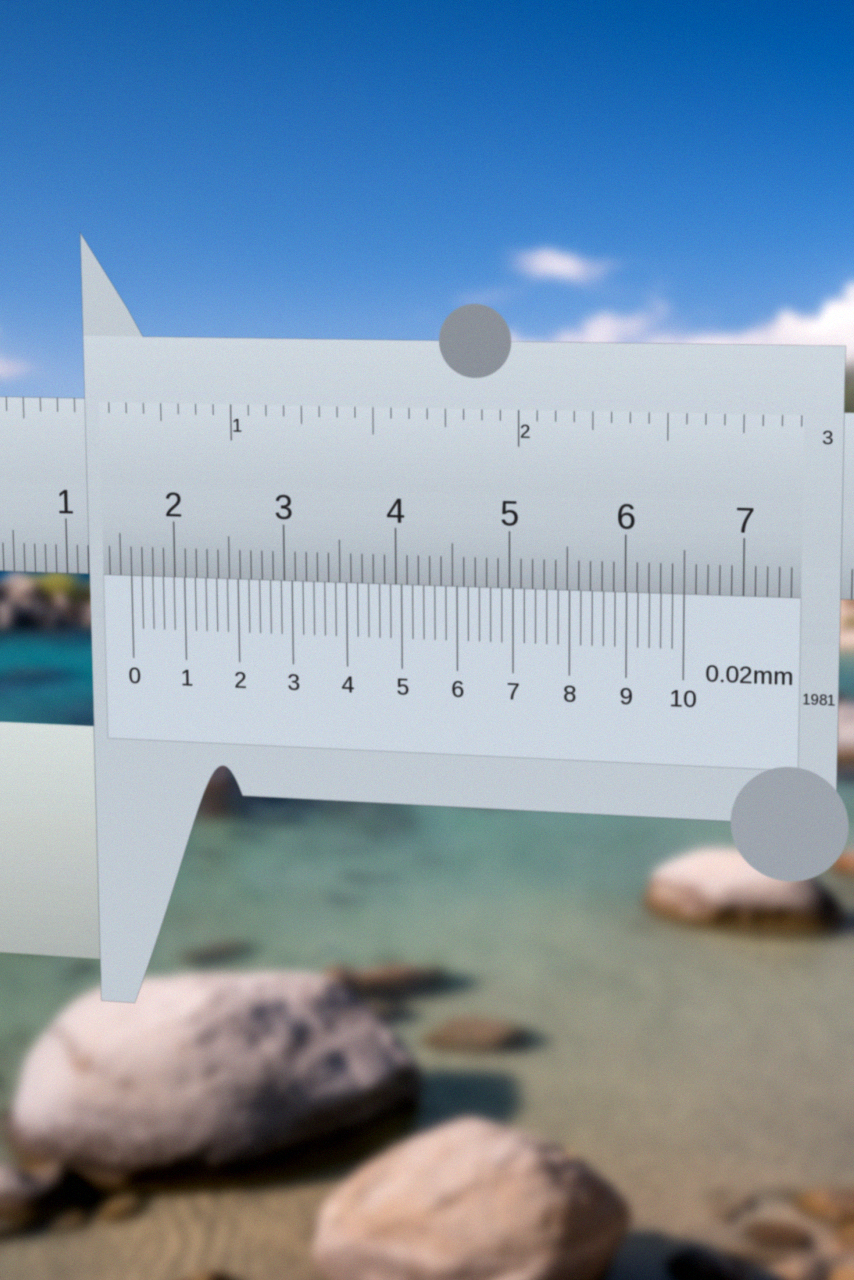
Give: 16.0,mm
